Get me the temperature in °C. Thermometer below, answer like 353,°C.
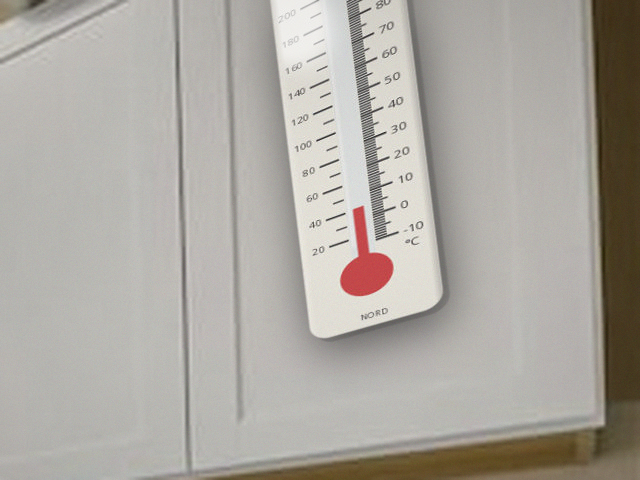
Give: 5,°C
